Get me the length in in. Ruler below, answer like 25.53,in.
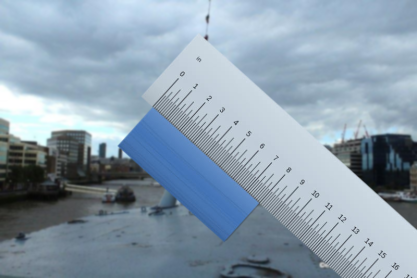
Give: 8,in
